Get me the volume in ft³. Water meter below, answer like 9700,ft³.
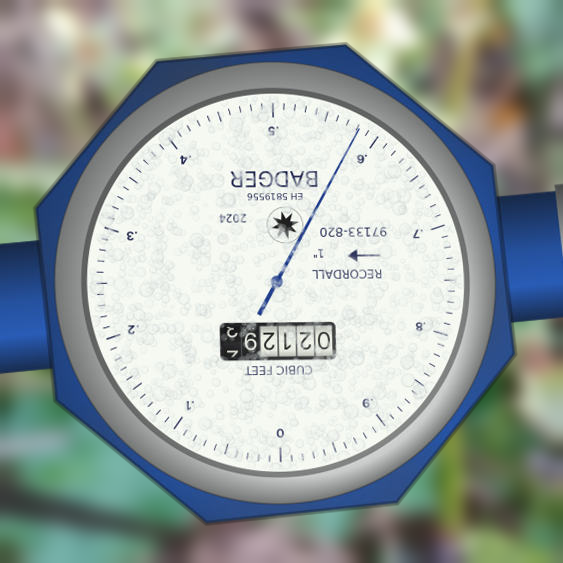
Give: 21292.58,ft³
